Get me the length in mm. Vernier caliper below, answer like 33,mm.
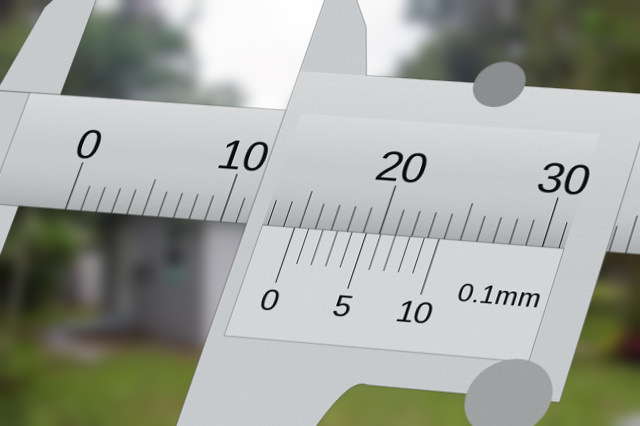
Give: 14.7,mm
